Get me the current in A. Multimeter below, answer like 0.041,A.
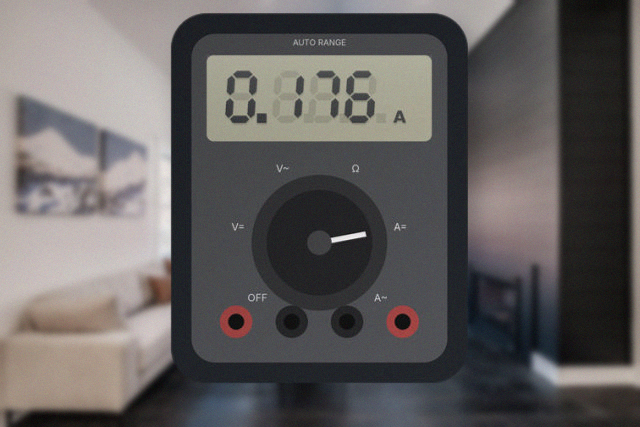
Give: 0.176,A
